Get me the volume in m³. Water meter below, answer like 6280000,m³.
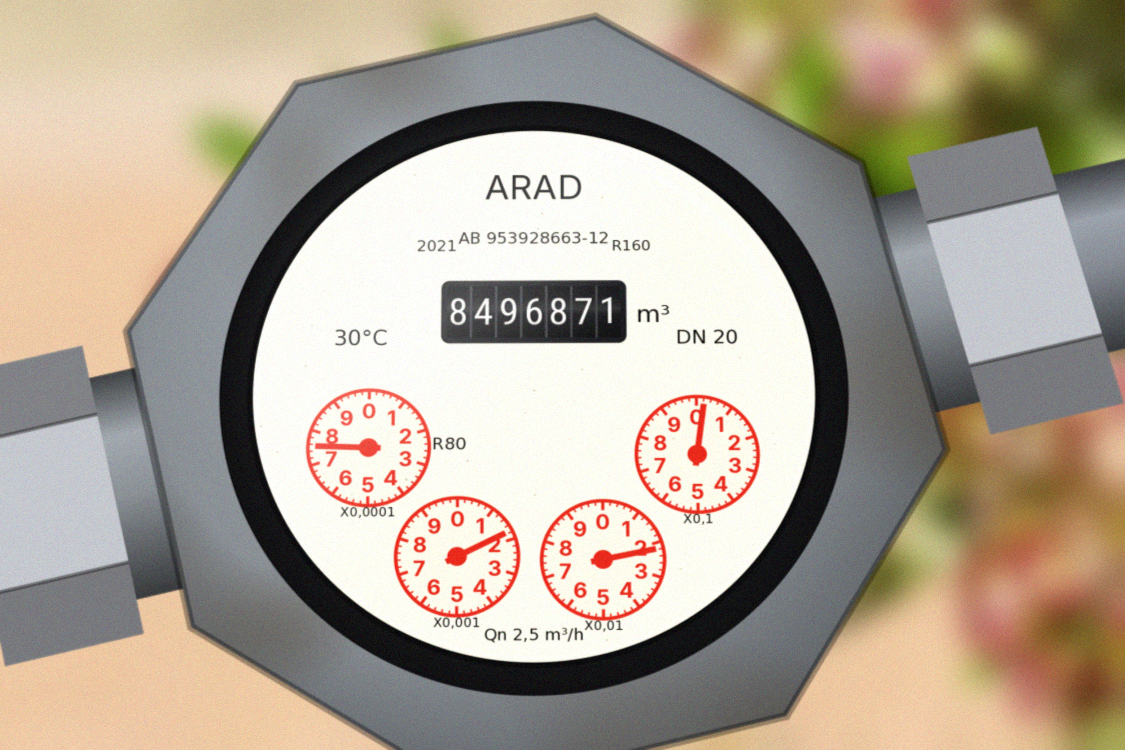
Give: 8496871.0217,m³
